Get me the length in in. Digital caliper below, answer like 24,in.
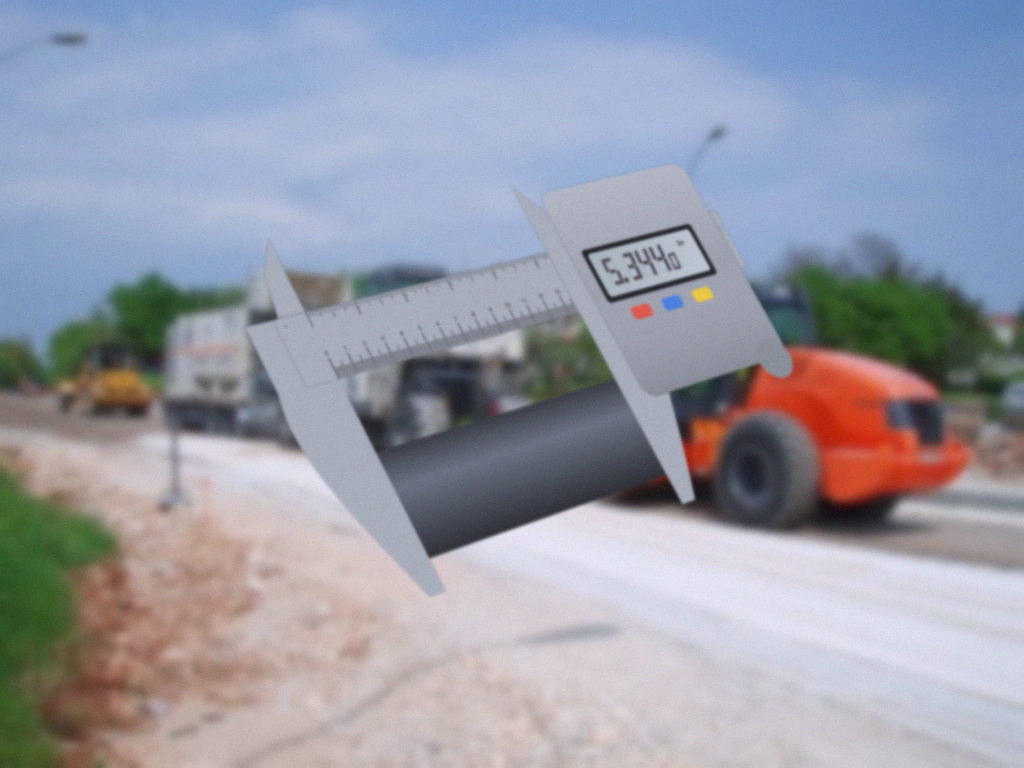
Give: 5.3440,in
